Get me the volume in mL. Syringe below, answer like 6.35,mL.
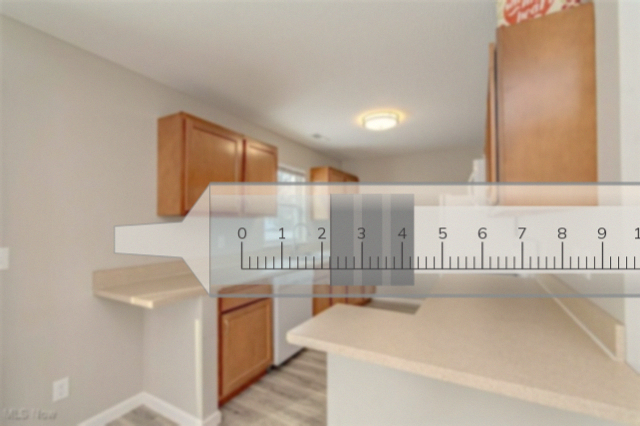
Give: 2.2,mL
